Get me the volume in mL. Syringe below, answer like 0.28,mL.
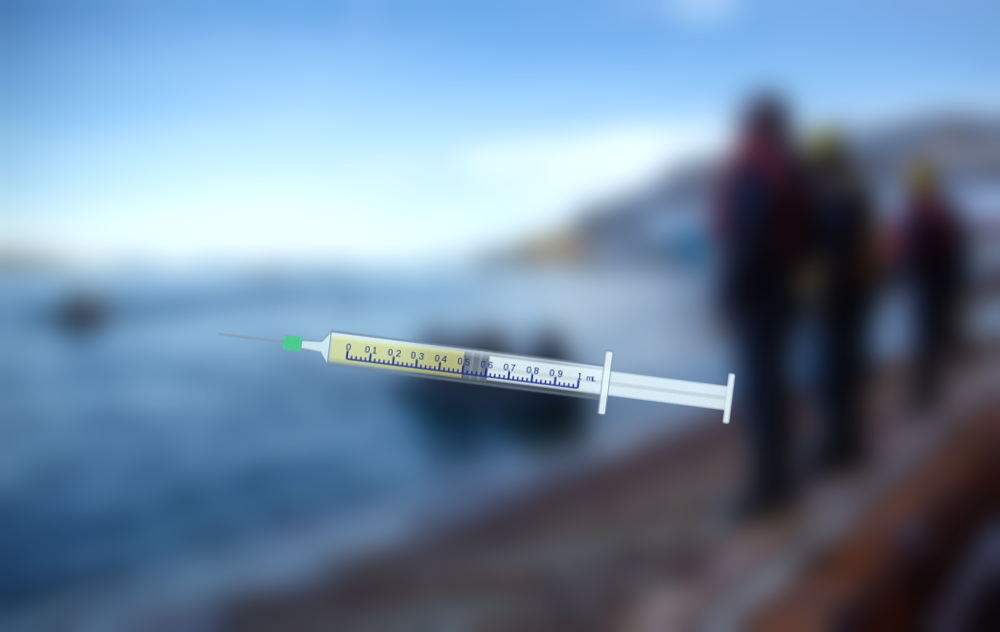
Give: 0.5,mL
